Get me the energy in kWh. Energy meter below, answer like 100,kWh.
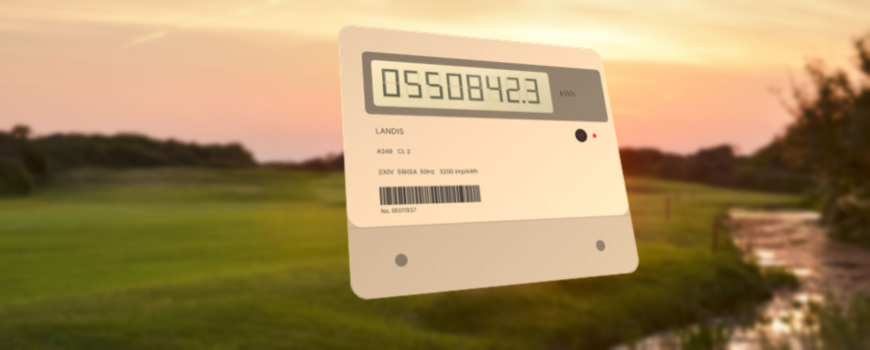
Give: 550842.3,kWh
